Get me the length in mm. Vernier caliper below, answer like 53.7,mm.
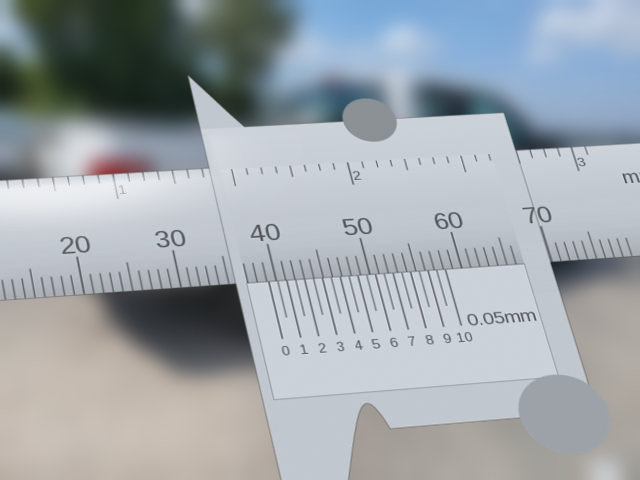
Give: 39.2,mm
